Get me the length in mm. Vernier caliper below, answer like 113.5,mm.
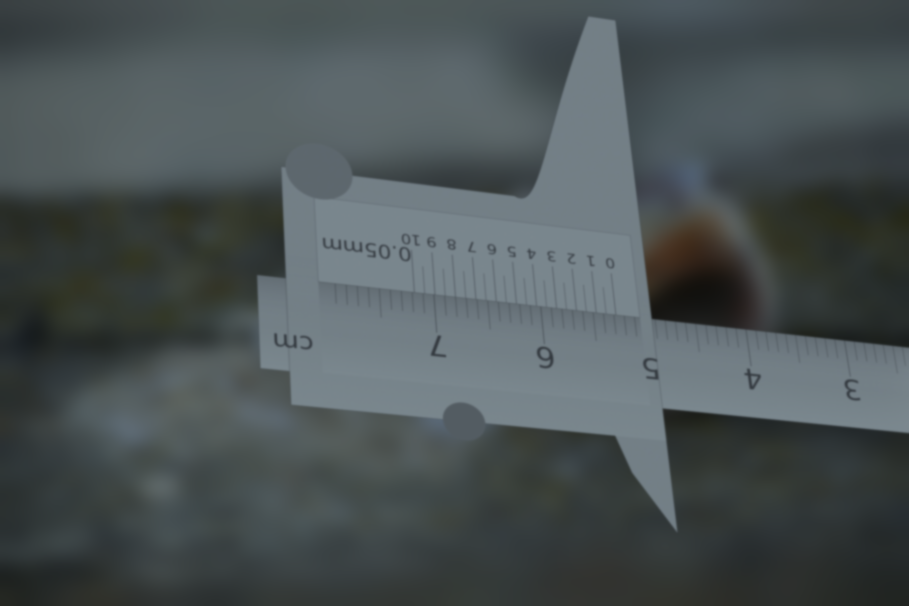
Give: 52.8,mm
